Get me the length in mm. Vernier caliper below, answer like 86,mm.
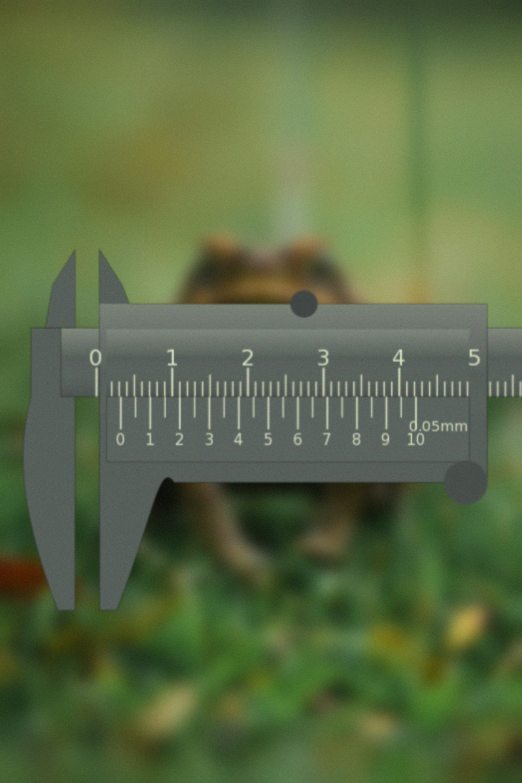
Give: 3.2,mm
